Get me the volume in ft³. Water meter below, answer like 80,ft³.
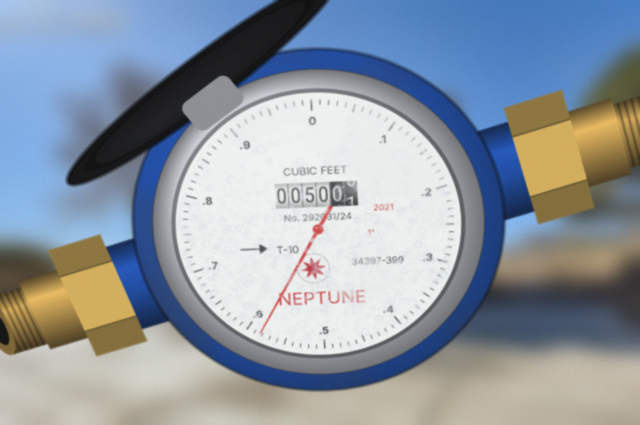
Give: 5000.58,ft³
